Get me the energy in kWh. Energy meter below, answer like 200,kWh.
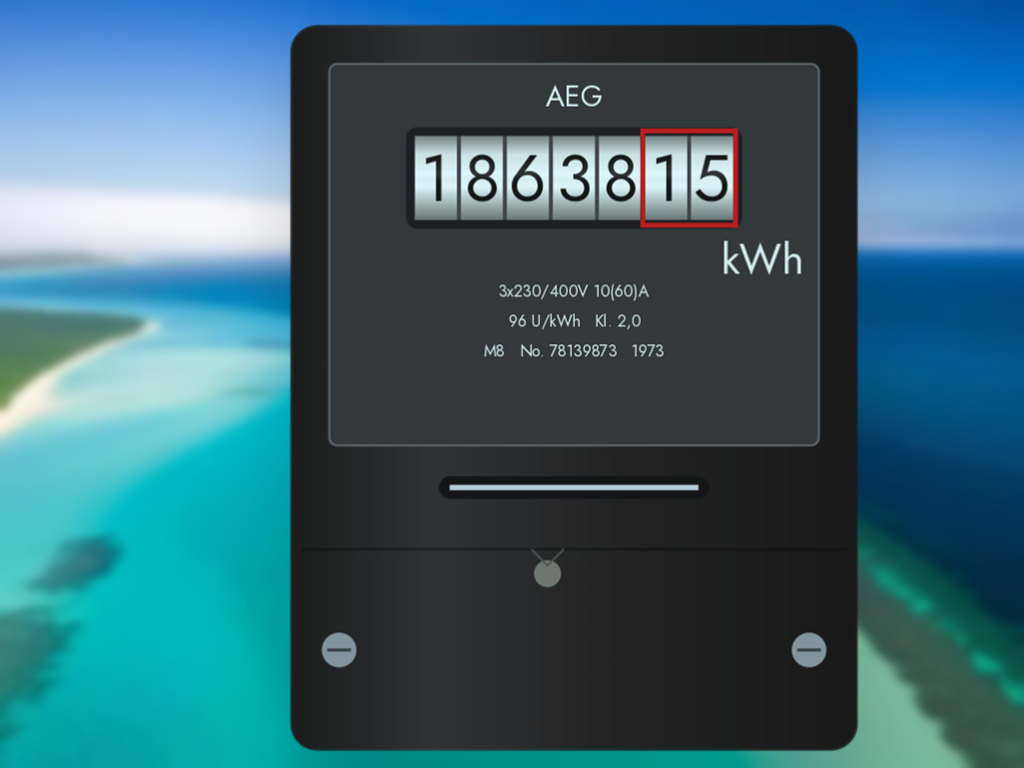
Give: 18638.15,kWh
